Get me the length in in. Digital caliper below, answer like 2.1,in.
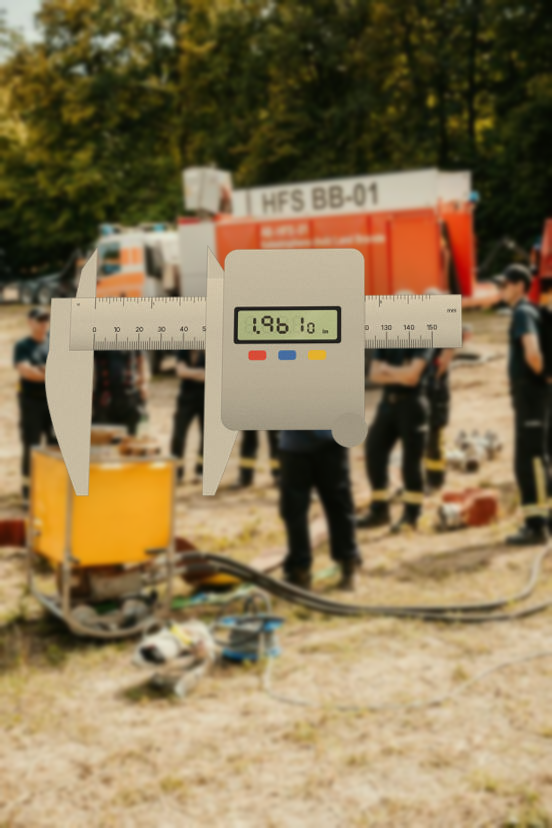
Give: 1.9610,in
